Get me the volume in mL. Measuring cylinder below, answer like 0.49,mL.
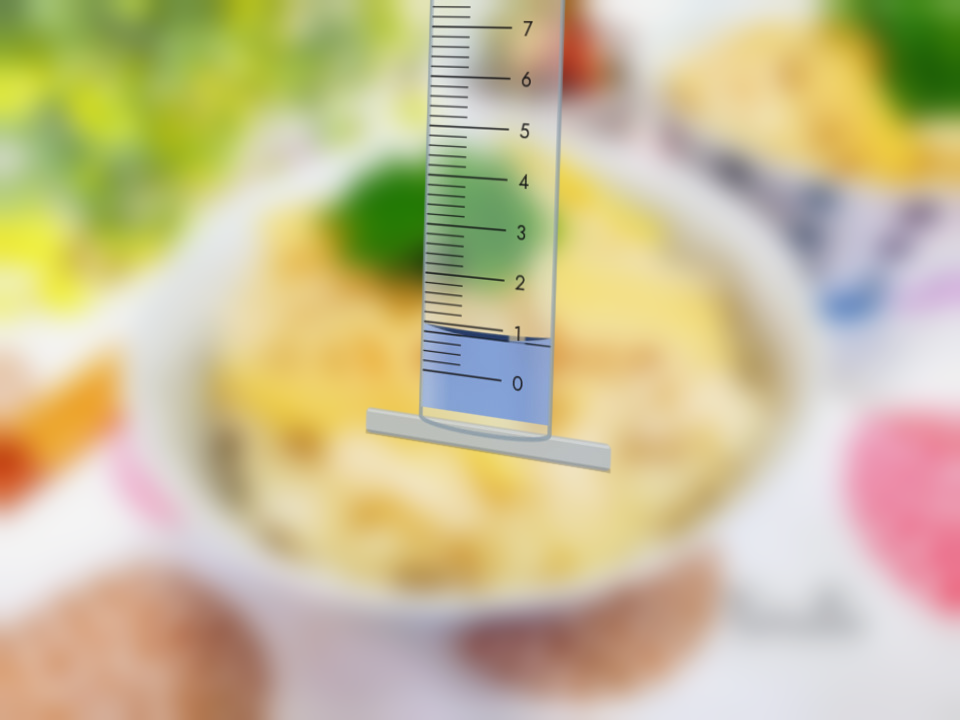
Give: 0.8,mL
